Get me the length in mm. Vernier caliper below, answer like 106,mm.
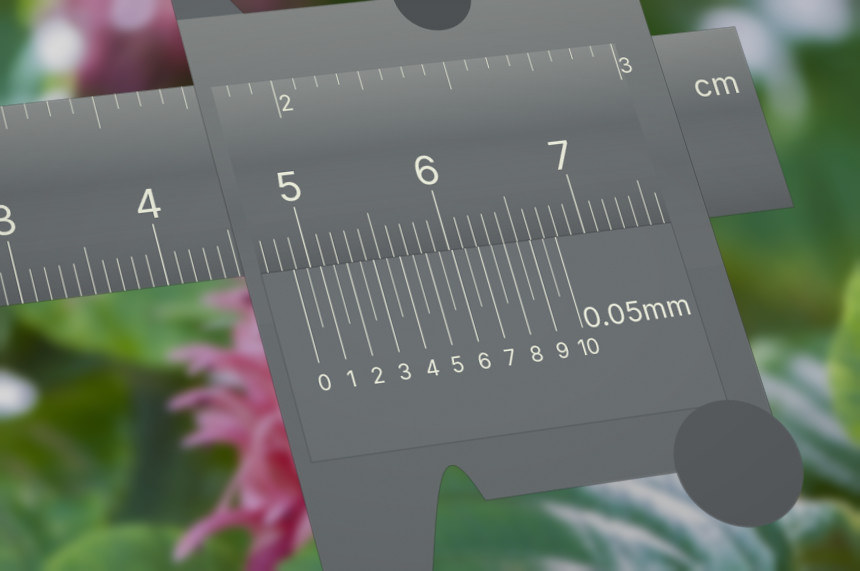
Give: 48.8,mm
